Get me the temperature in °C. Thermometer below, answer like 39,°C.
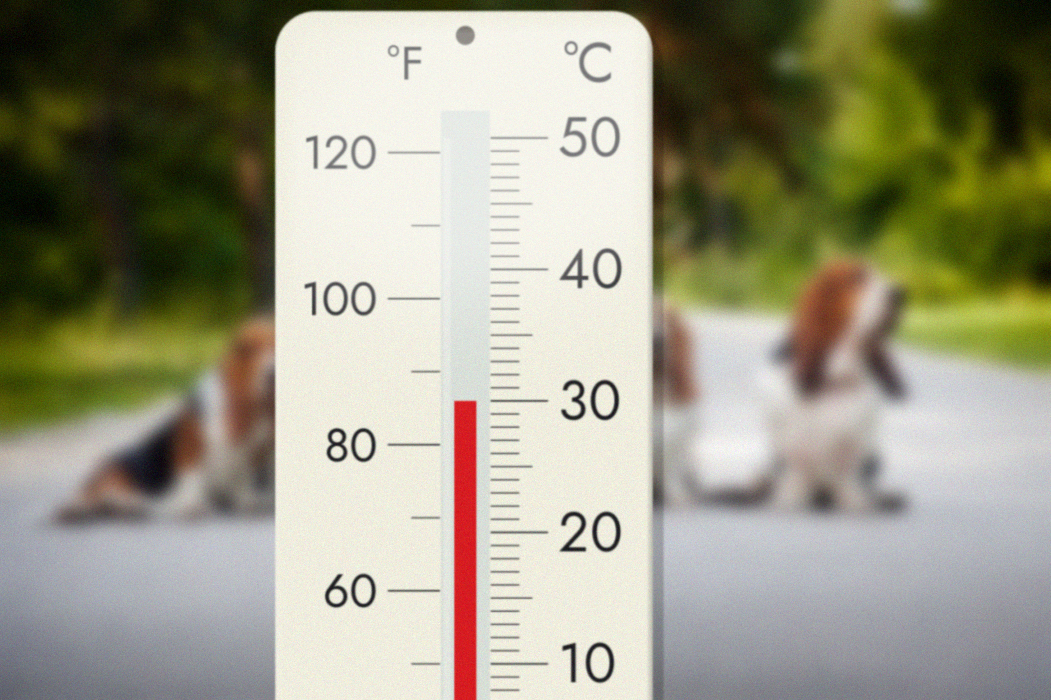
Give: 30,°C
